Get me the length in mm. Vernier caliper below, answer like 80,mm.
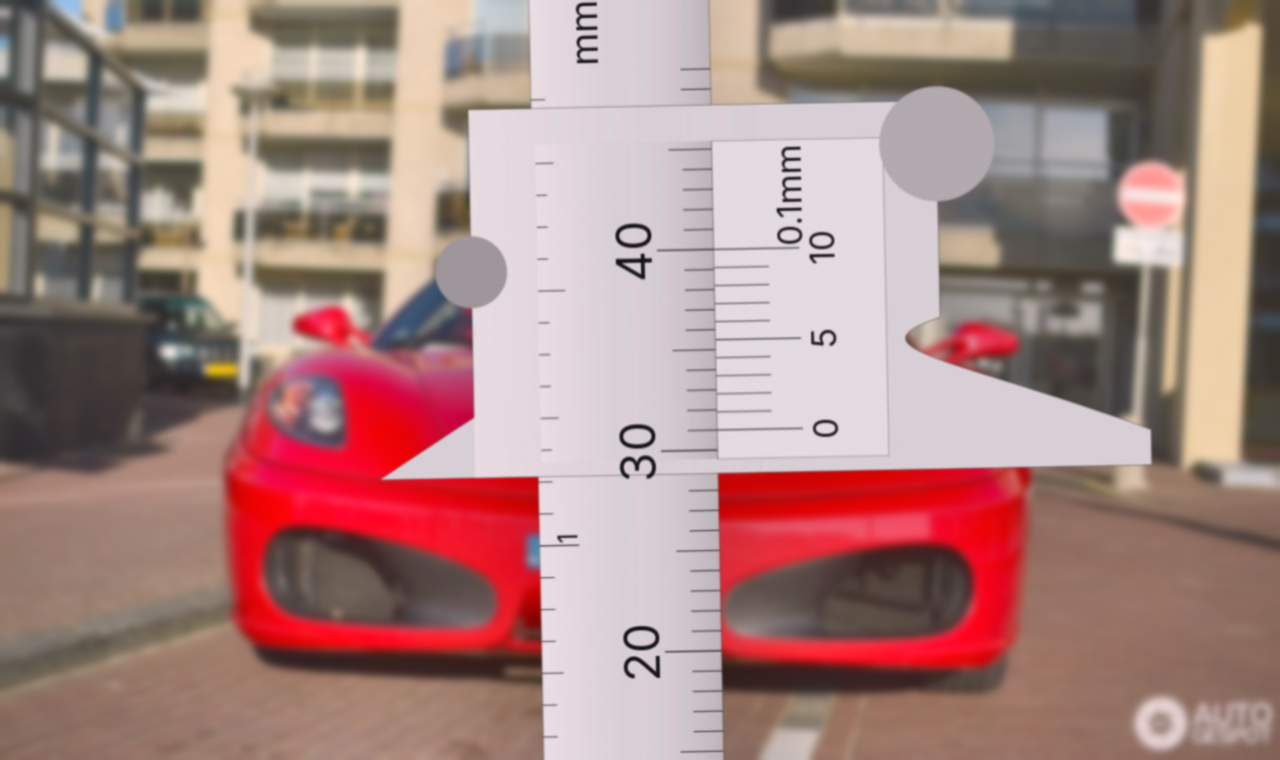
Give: 31.0,mm
